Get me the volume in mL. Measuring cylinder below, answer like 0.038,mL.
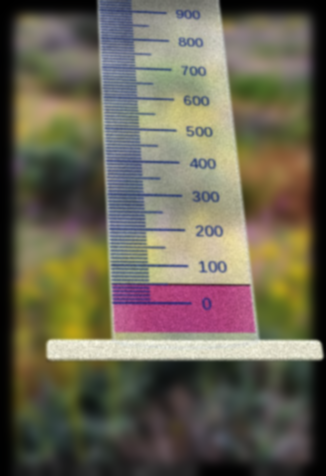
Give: 50,mL
